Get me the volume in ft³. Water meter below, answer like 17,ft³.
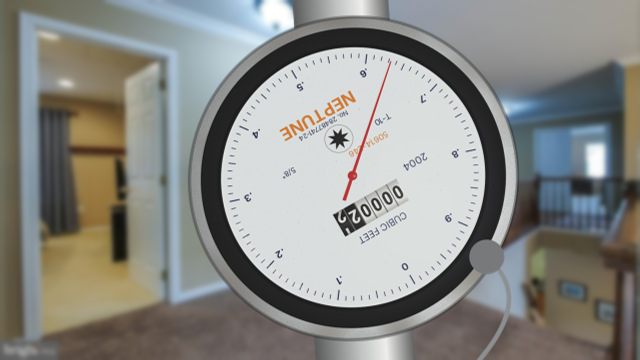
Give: 21.63,ft³
